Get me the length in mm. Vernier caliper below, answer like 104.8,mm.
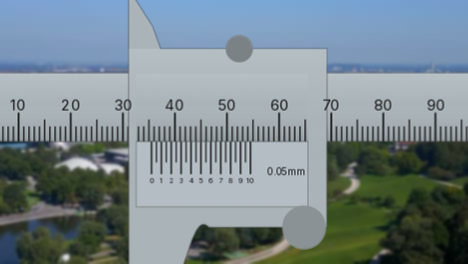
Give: 35.5,mm
